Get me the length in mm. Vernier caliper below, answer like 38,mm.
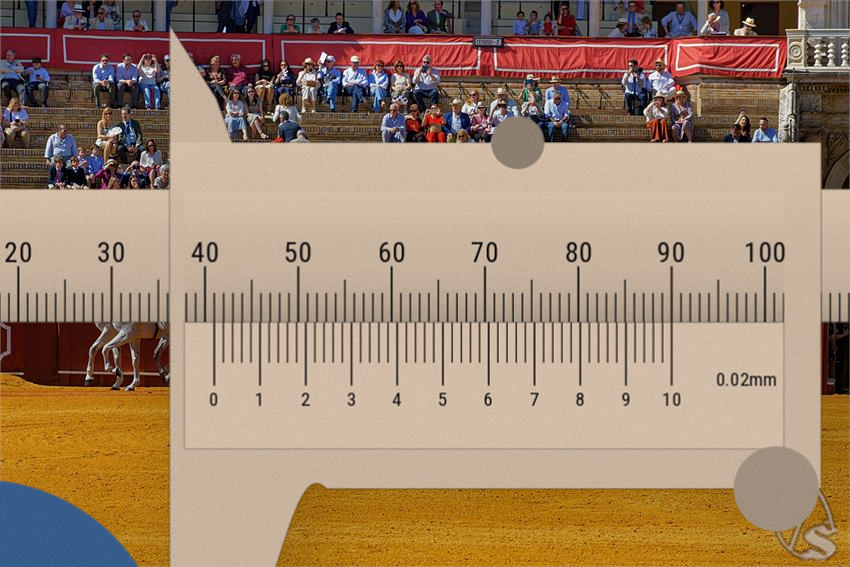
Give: 41.0,mm
